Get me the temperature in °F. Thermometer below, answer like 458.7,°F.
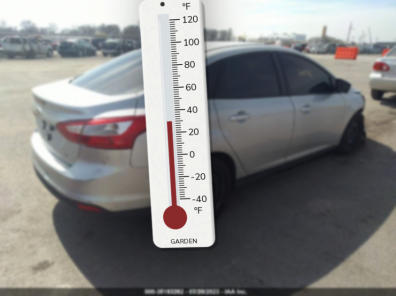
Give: 30,°F
